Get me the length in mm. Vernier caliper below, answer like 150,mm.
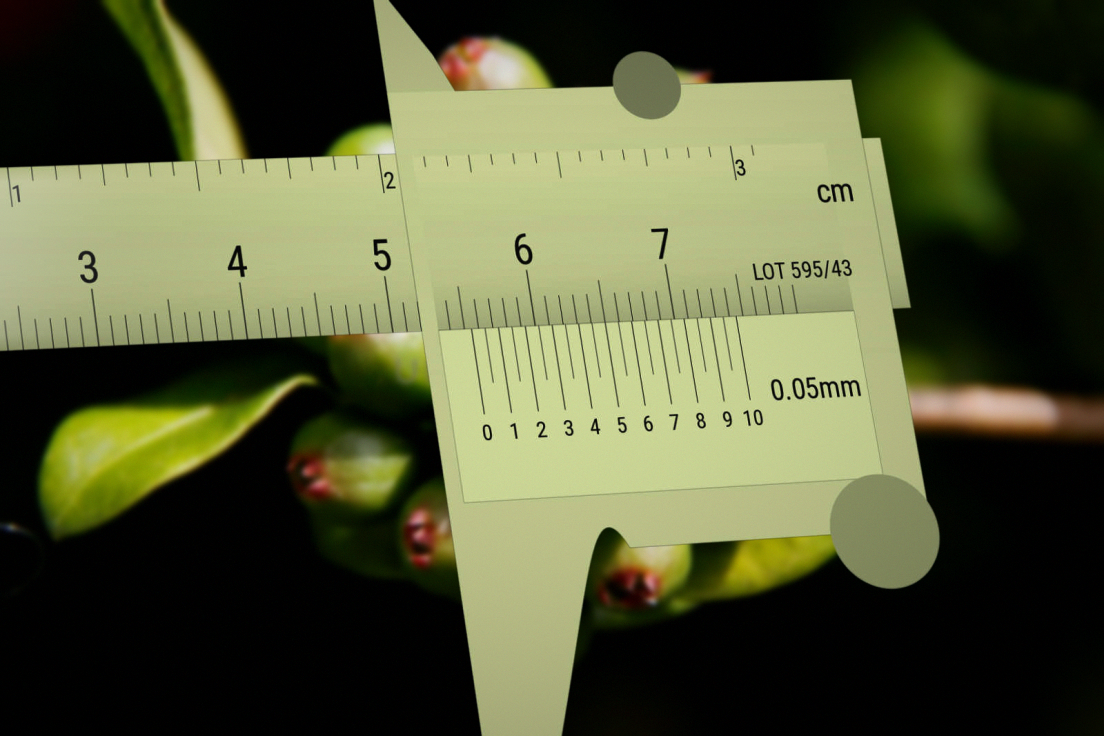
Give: 55.5,mm
